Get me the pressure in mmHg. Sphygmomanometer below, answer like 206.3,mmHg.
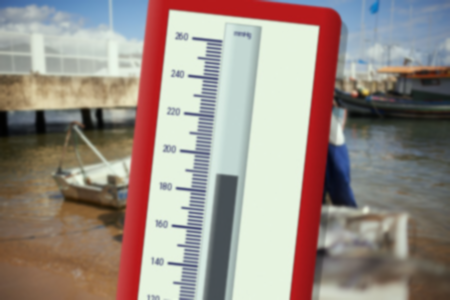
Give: 190,mmHg
